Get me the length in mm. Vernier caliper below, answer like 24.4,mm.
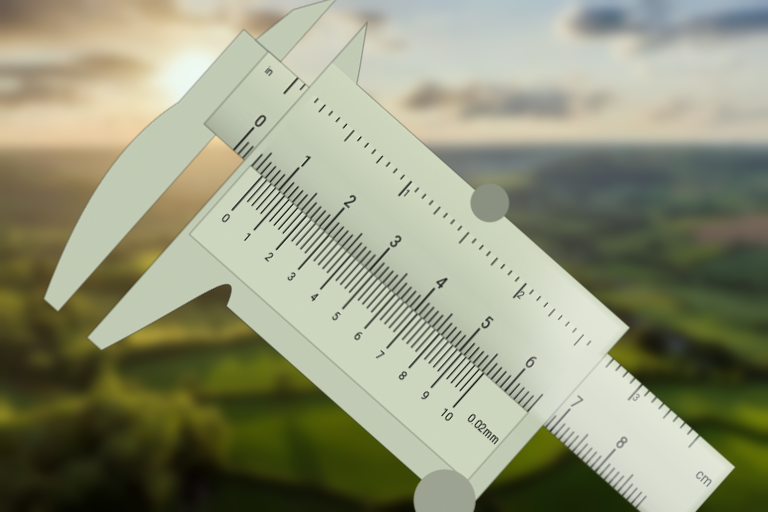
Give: 6.4,mm
